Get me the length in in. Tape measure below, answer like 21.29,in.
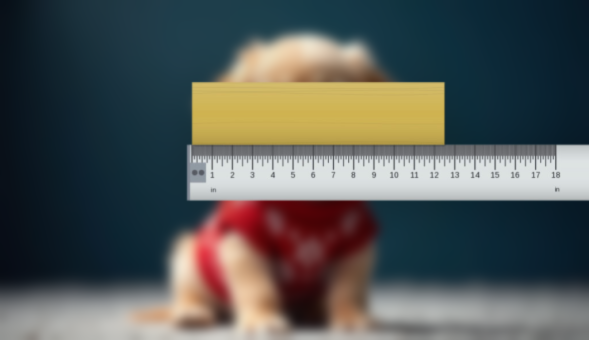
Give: 12.5,in
